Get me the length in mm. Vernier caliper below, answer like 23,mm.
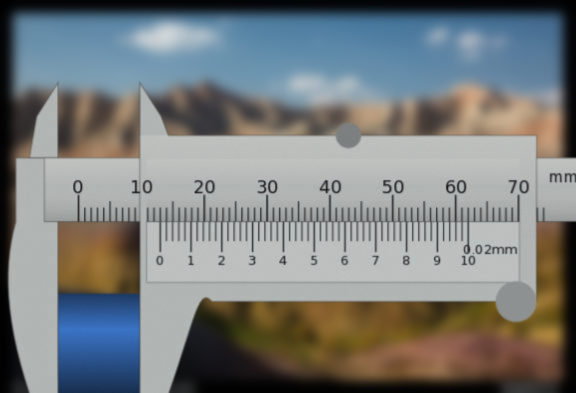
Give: 13.0,mm
